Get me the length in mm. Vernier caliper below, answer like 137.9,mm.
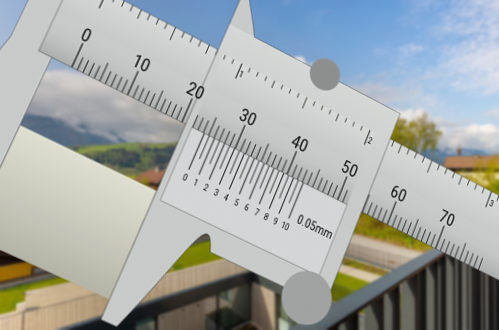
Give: 24.2,mm
